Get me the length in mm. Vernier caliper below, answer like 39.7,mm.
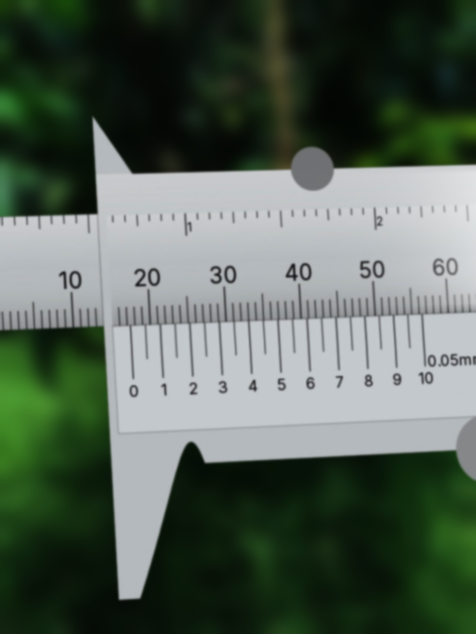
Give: 17.4,mm
